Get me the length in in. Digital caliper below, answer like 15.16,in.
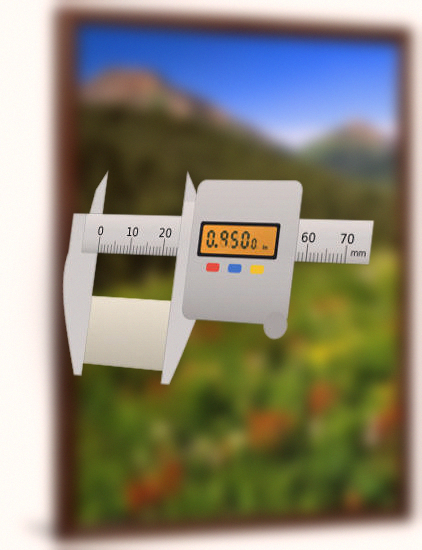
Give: 0.9500,in
